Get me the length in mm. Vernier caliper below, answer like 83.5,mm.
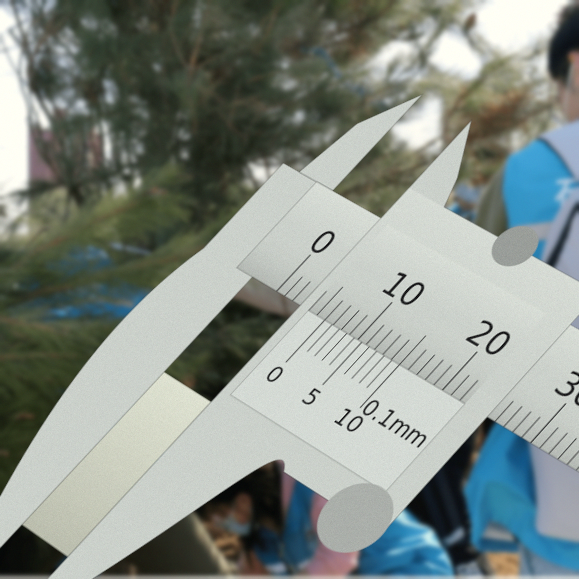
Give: 6.0,mm
